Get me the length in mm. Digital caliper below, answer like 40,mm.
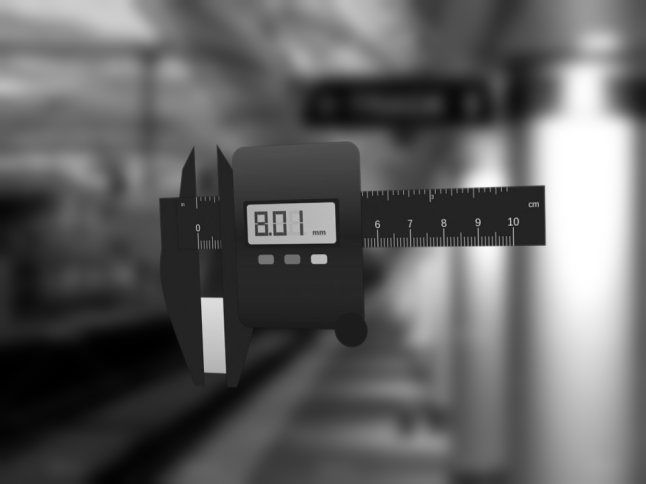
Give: 8.01,mm
